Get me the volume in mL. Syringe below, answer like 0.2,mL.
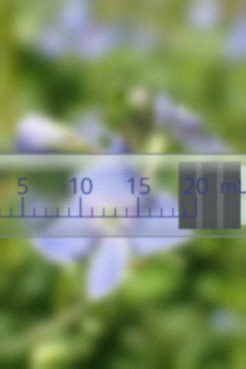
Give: 18.5,mL
